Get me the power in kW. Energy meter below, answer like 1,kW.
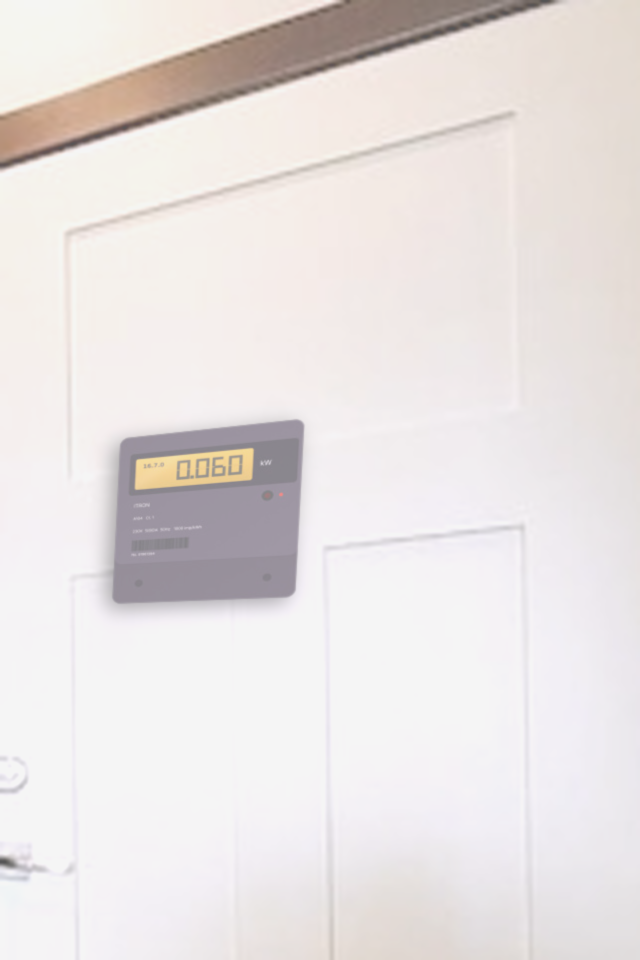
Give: 0.060,kW
